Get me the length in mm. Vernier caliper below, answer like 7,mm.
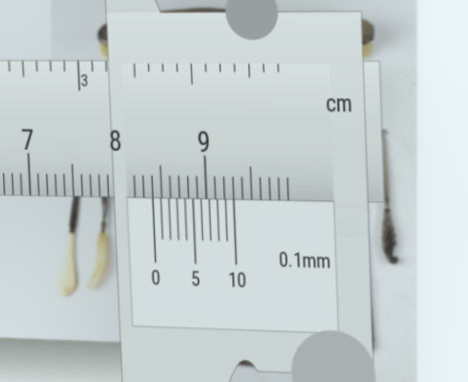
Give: 84.0,mm
